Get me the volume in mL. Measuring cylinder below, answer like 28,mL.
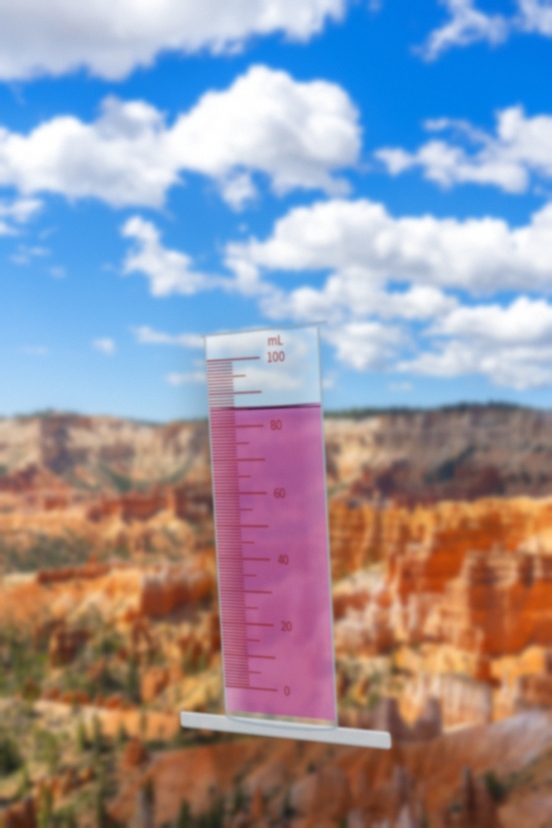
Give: 85,mL
